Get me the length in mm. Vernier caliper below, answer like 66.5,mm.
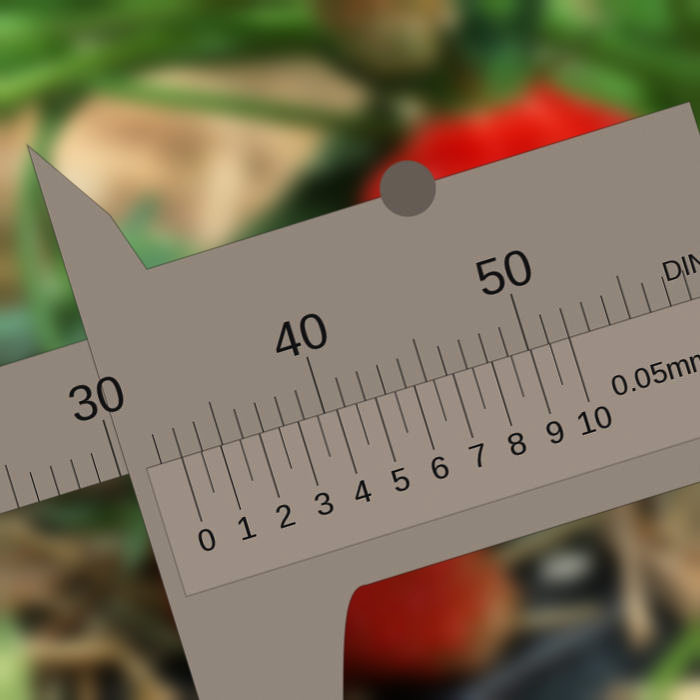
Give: 33.0,mm
